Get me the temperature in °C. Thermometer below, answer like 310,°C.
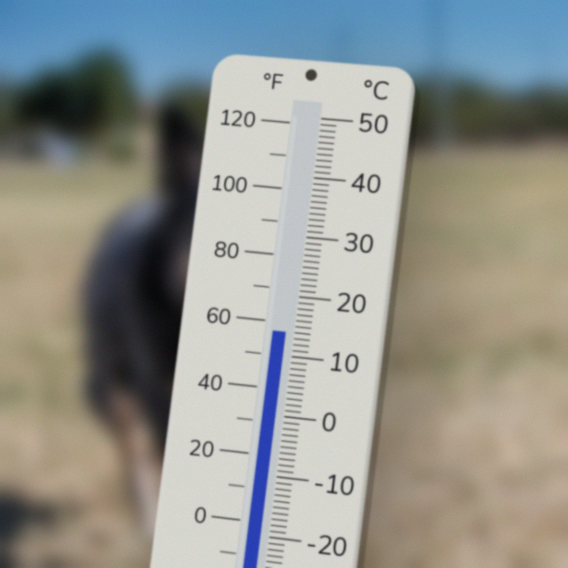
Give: 14,°C
